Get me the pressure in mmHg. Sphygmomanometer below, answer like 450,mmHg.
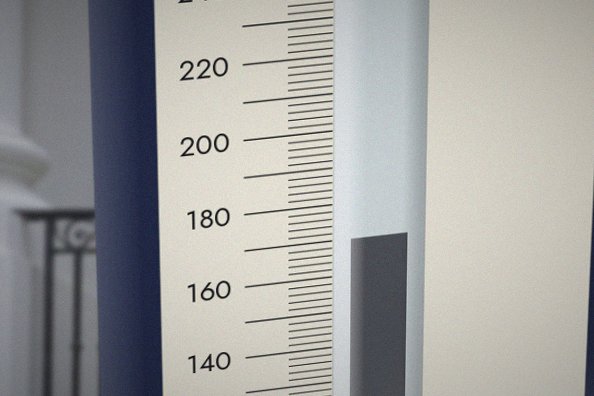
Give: 170,mmHg
